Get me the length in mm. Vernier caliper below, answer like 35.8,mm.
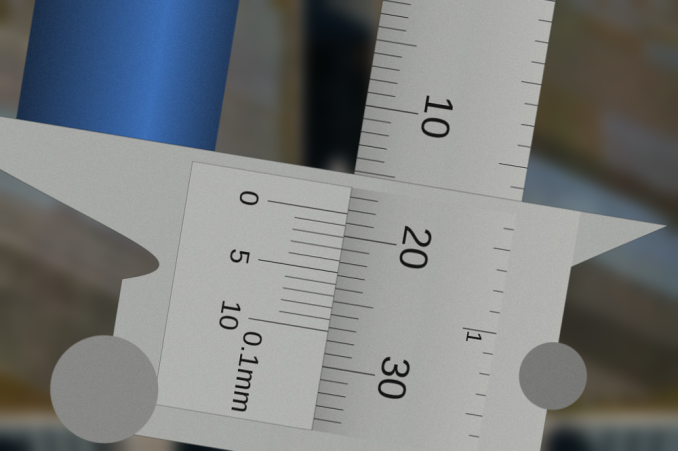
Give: 18.3,mm
